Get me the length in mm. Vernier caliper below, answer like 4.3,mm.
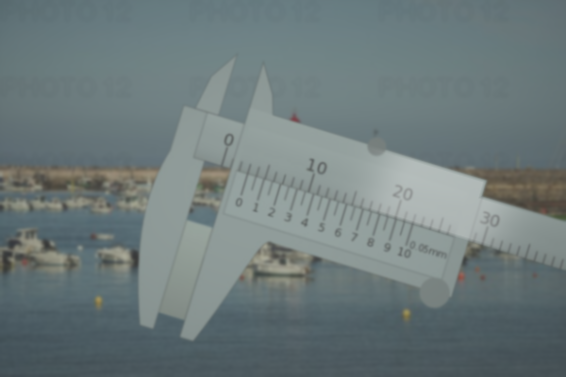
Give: 3.0,mm
